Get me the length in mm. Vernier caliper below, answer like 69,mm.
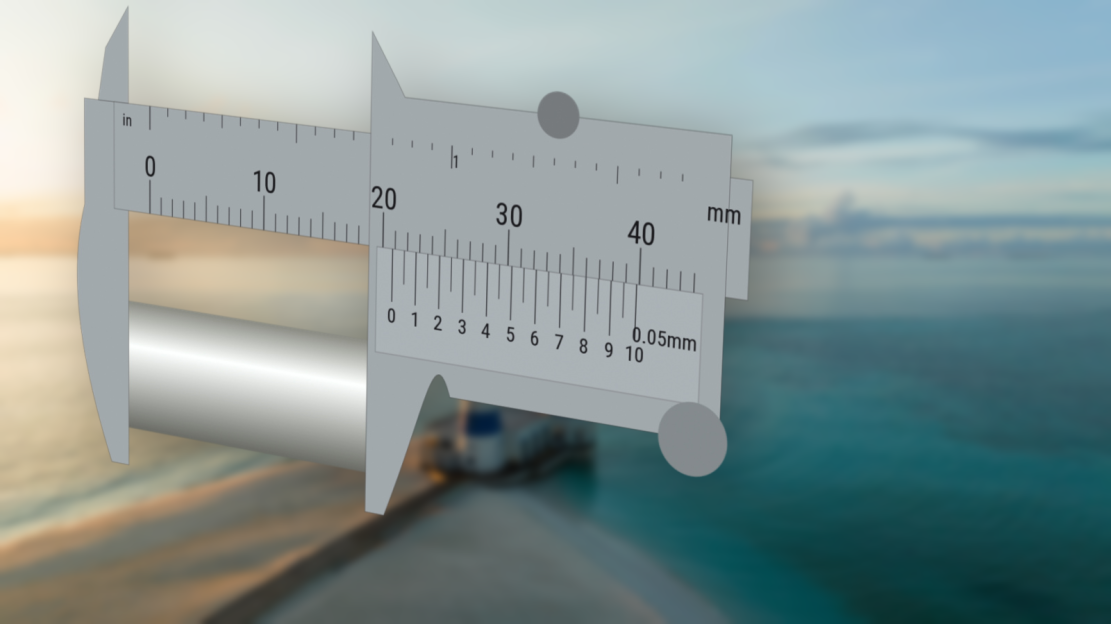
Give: 20.8,mm
